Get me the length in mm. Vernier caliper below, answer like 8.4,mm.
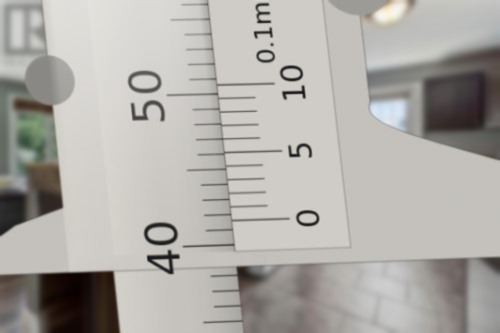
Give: 41.6,mm
